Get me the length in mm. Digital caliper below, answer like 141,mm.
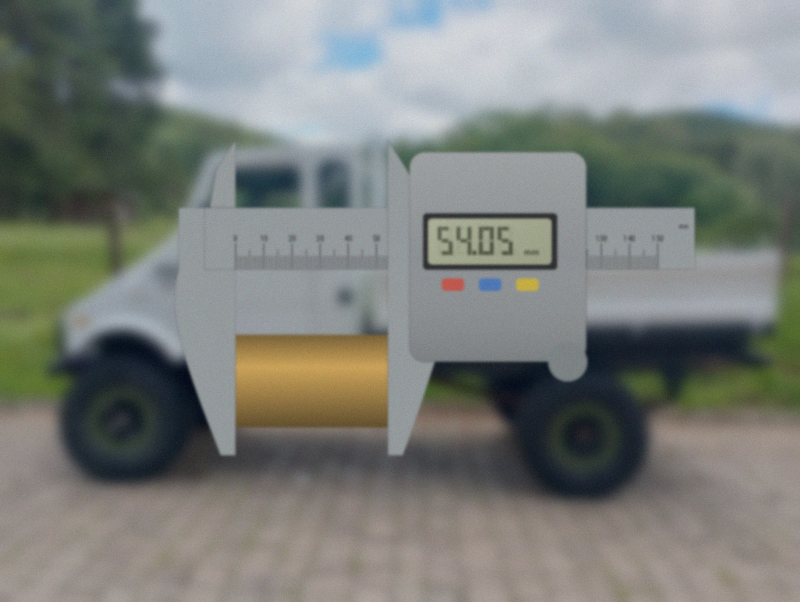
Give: 54.05,mm
